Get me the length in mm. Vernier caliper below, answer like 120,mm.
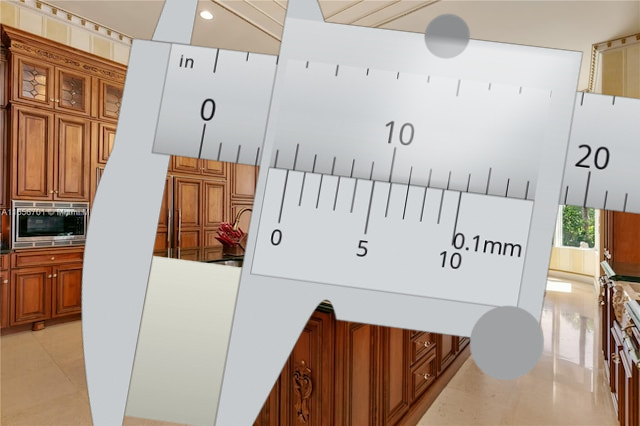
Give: 4.7,mm
